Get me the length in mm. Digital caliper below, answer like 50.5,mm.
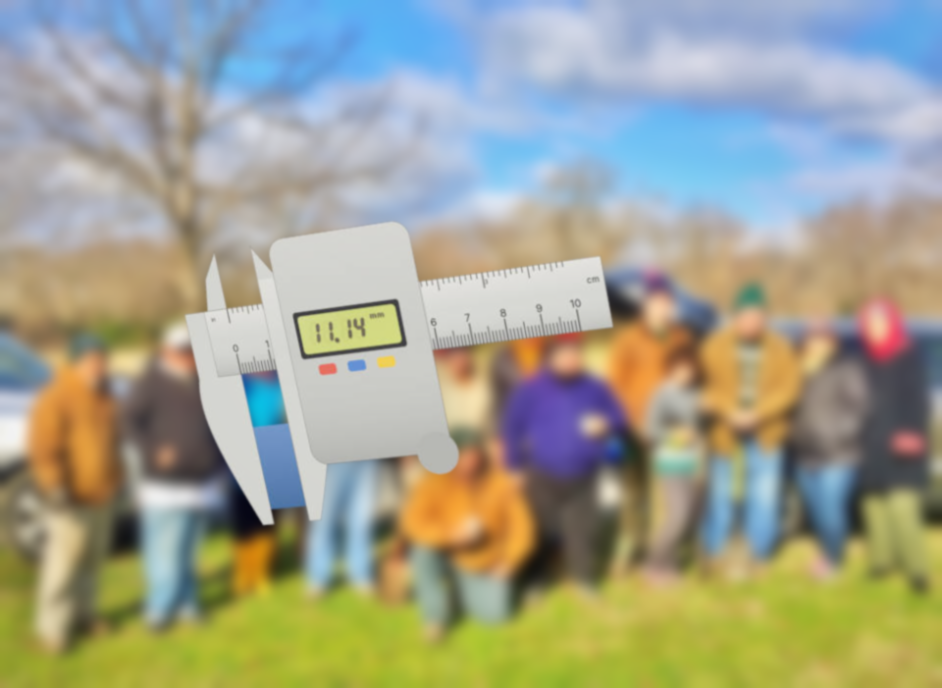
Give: 11.14,mm
